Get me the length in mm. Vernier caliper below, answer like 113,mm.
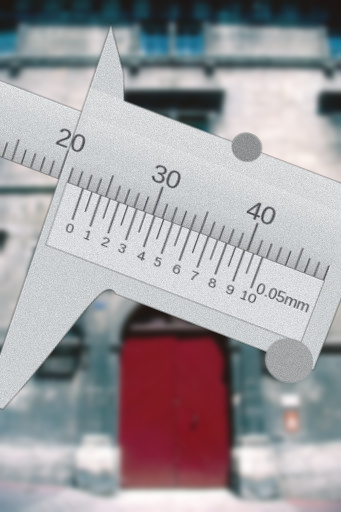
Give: 22.6,mm
